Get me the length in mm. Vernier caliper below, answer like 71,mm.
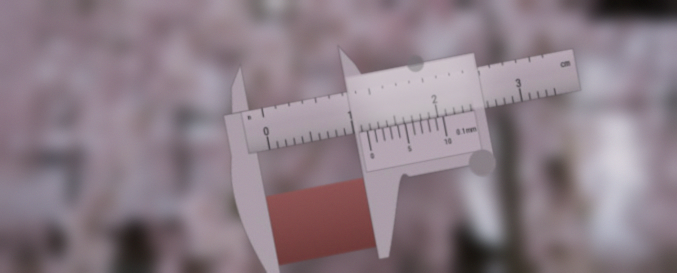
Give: 11.6,mm
